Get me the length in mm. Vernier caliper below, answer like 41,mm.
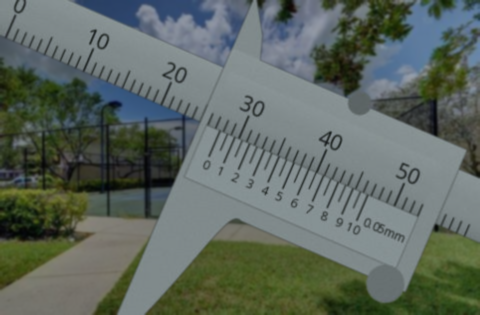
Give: 27.6,mm
